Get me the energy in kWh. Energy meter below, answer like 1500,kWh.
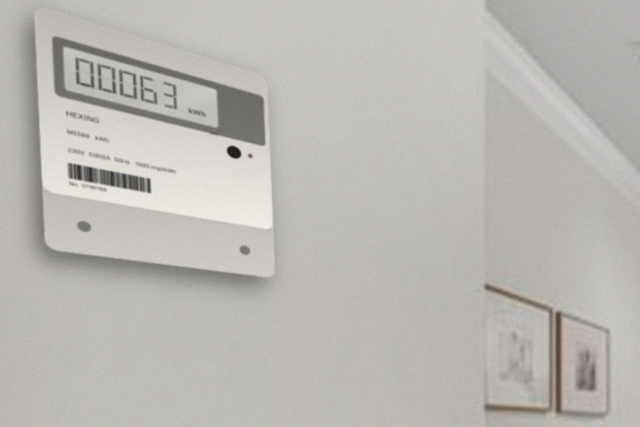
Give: 63,kWh
